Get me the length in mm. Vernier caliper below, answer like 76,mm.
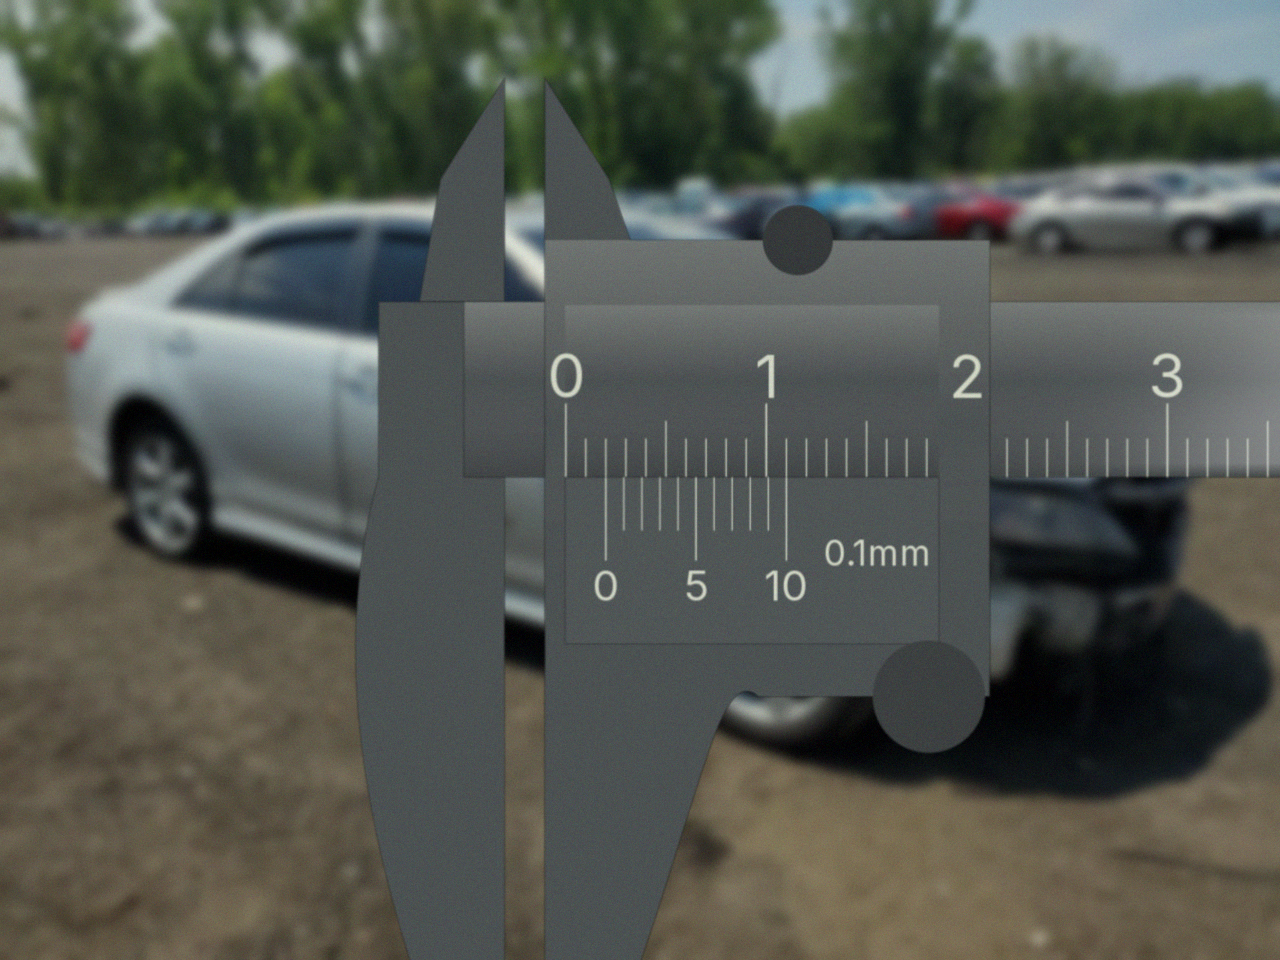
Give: 2.0,mm
